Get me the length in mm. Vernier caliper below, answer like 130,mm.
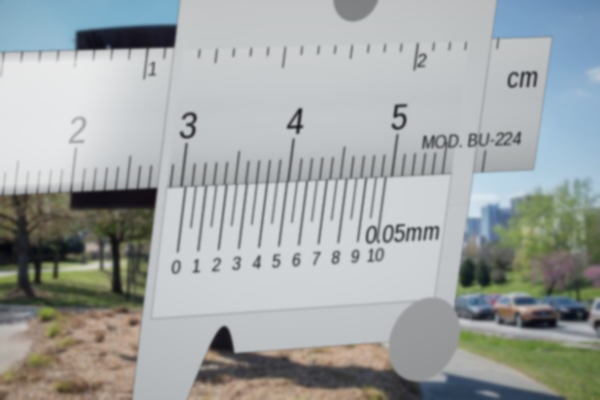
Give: 30.4,mm
